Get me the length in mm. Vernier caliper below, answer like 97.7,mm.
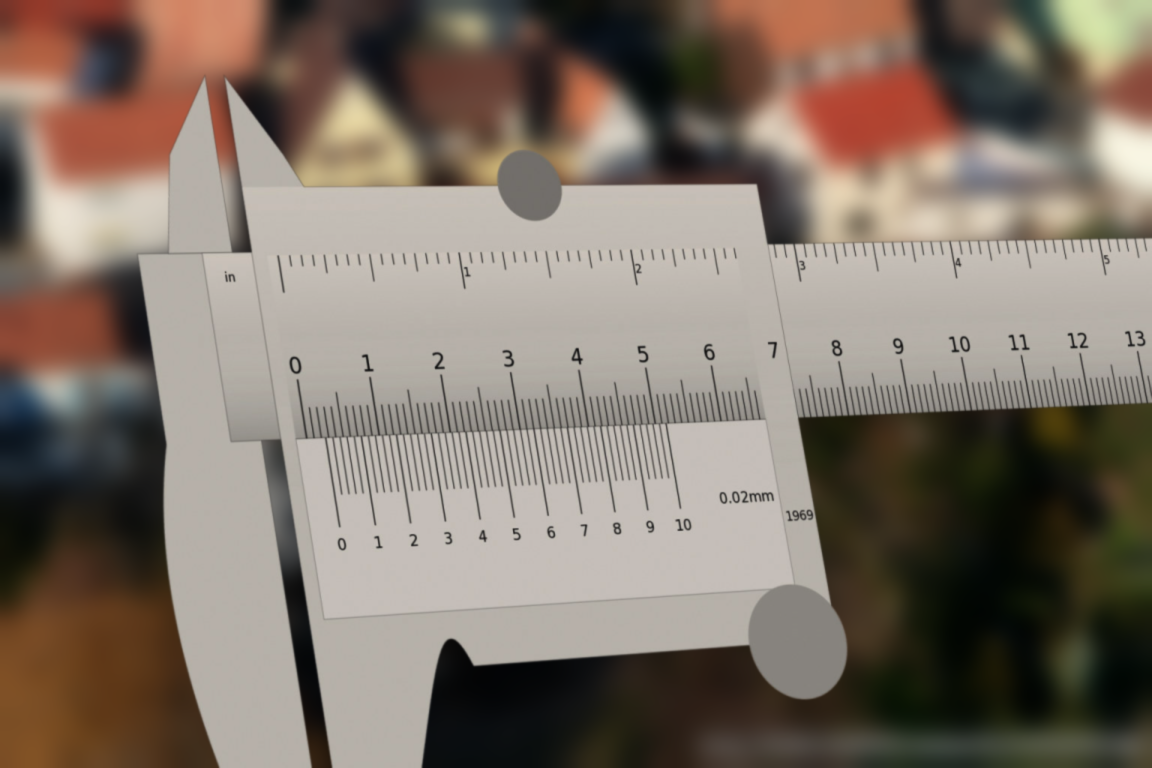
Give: 2.6,mm
